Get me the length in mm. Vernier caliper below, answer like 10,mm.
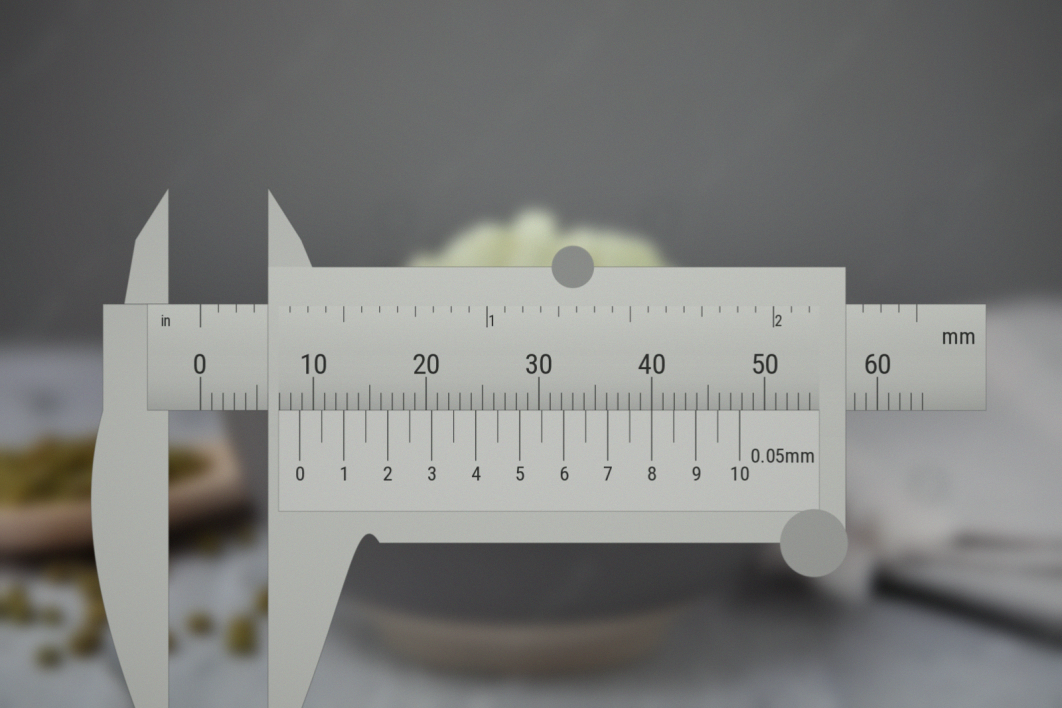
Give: 8.8,mm
